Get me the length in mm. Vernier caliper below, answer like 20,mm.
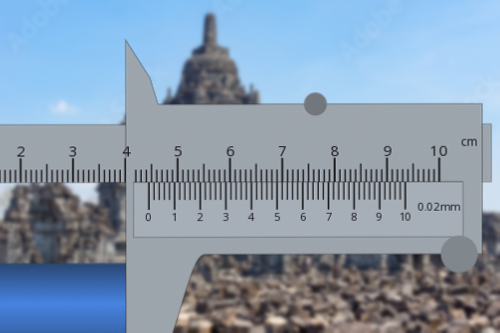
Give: 44.5,mm
